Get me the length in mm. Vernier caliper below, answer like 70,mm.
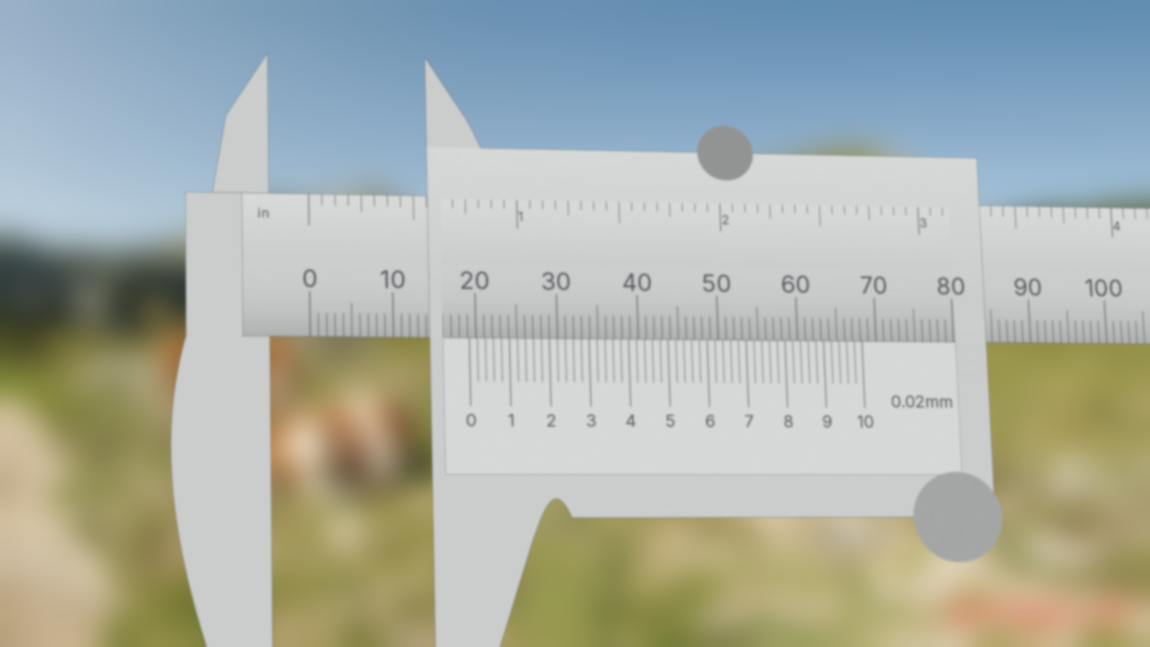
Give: 19.2,mm
